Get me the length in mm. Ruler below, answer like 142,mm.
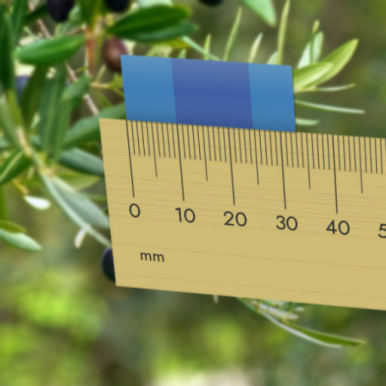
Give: 33,mm
